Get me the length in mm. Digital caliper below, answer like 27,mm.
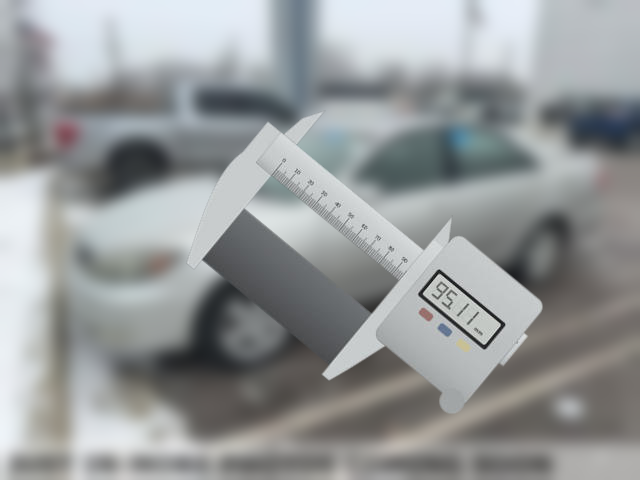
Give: 95.11,mm
